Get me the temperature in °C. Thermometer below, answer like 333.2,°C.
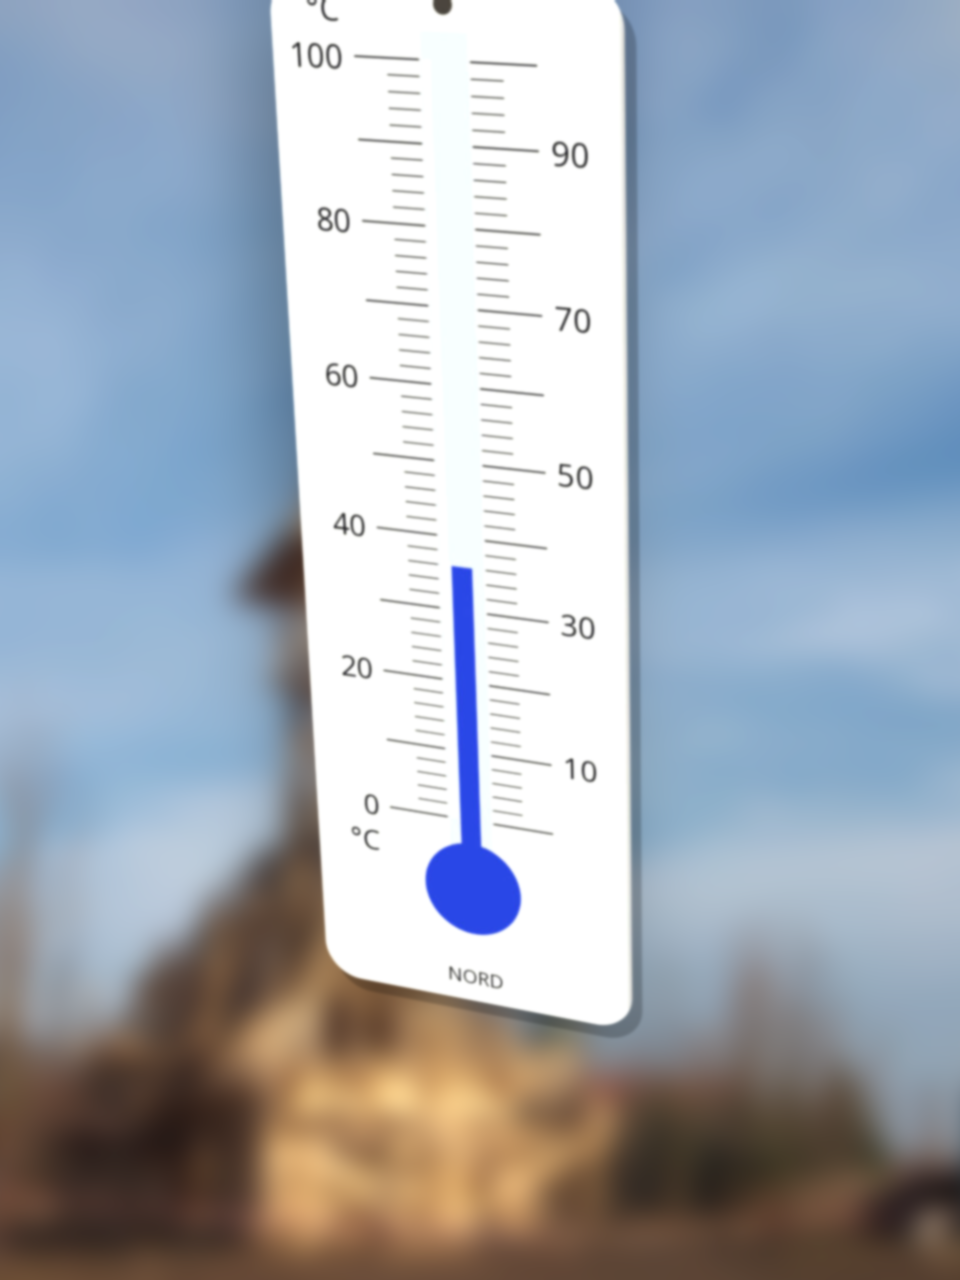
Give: 36,°C
